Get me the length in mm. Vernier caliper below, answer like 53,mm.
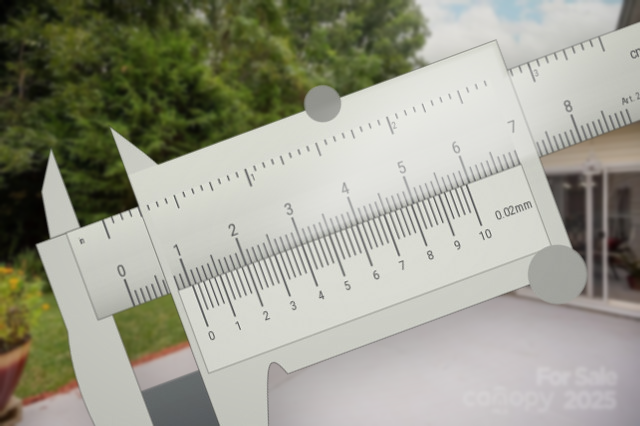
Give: 10.4,mm
